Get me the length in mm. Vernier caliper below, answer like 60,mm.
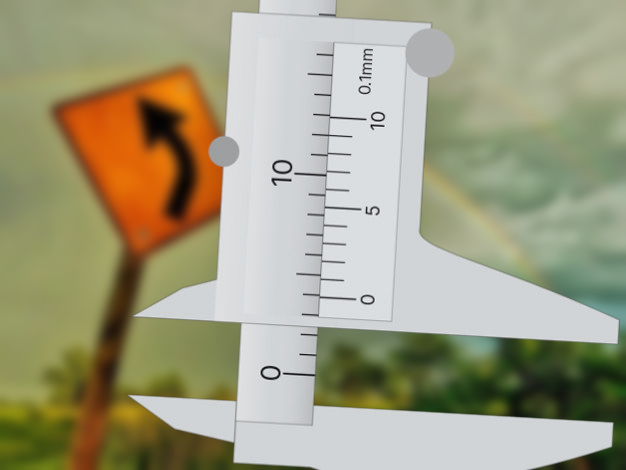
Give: 3.9,mm
